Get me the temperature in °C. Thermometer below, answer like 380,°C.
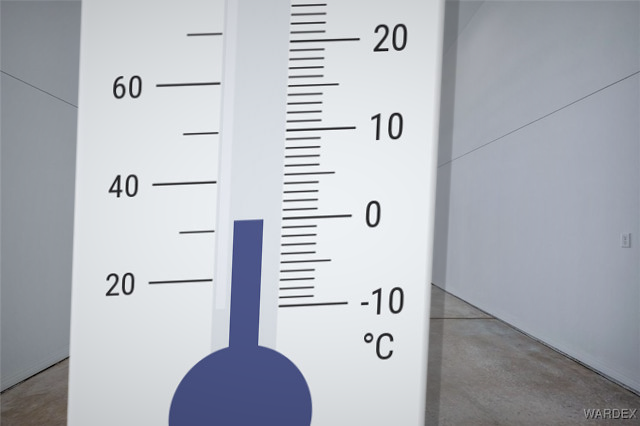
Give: 0,°C
